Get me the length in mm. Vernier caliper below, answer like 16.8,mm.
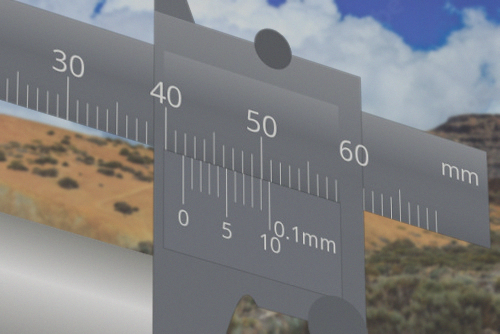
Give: 41.8,mm
